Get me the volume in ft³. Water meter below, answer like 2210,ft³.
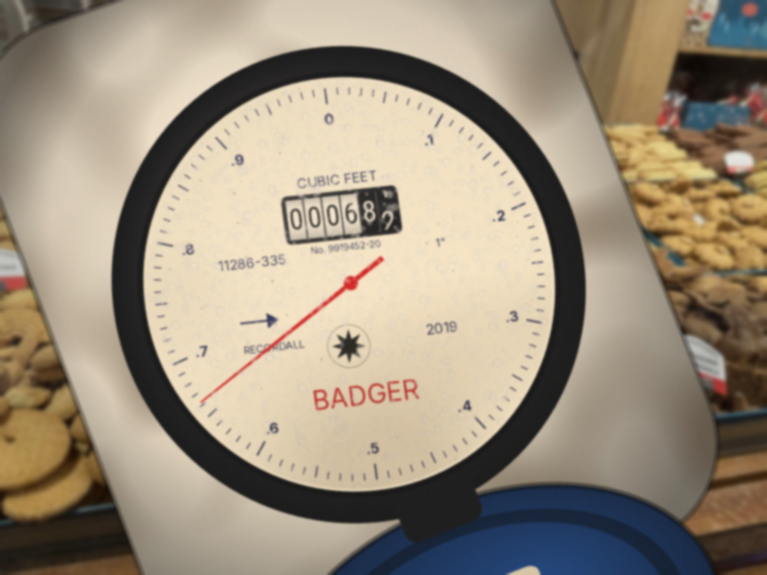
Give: 681.66,ft³
